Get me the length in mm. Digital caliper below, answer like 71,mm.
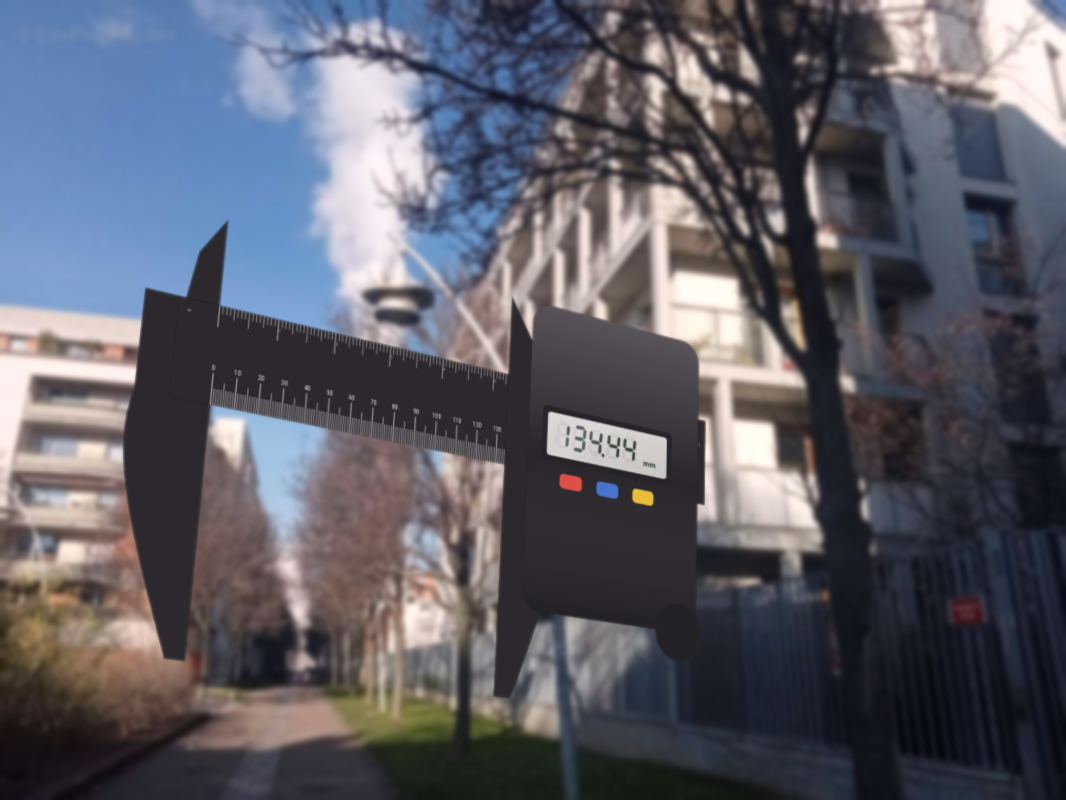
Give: 134.44,mm
